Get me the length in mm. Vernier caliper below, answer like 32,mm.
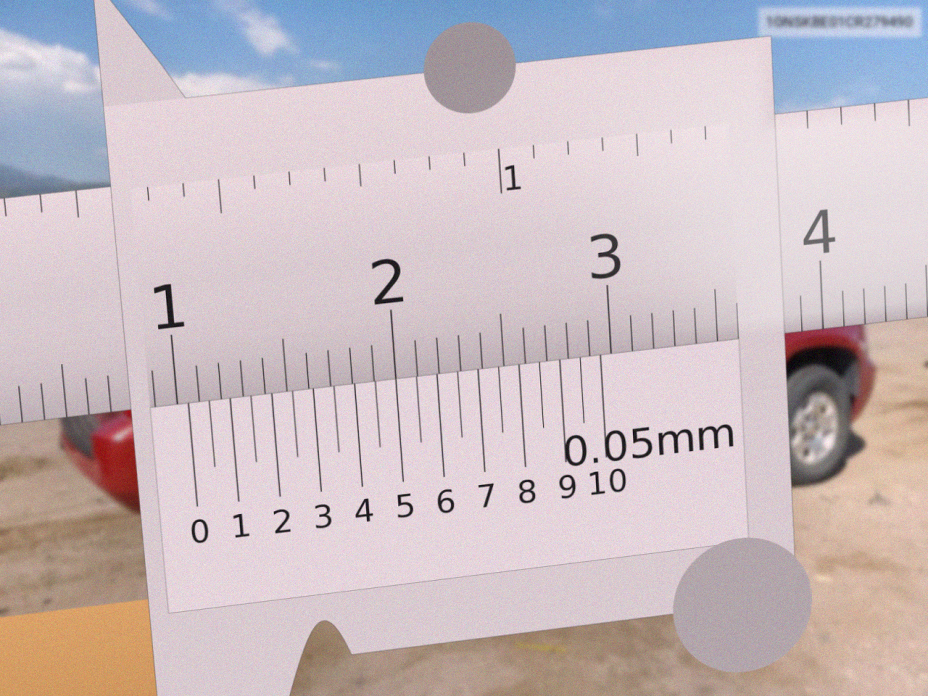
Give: 10.50,mm
